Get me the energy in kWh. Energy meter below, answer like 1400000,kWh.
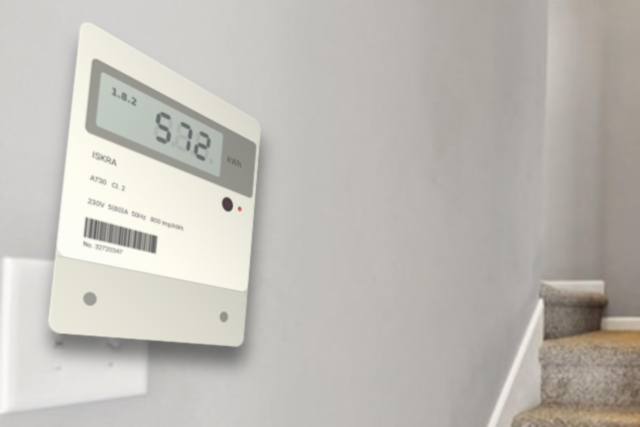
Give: 572,kWh
